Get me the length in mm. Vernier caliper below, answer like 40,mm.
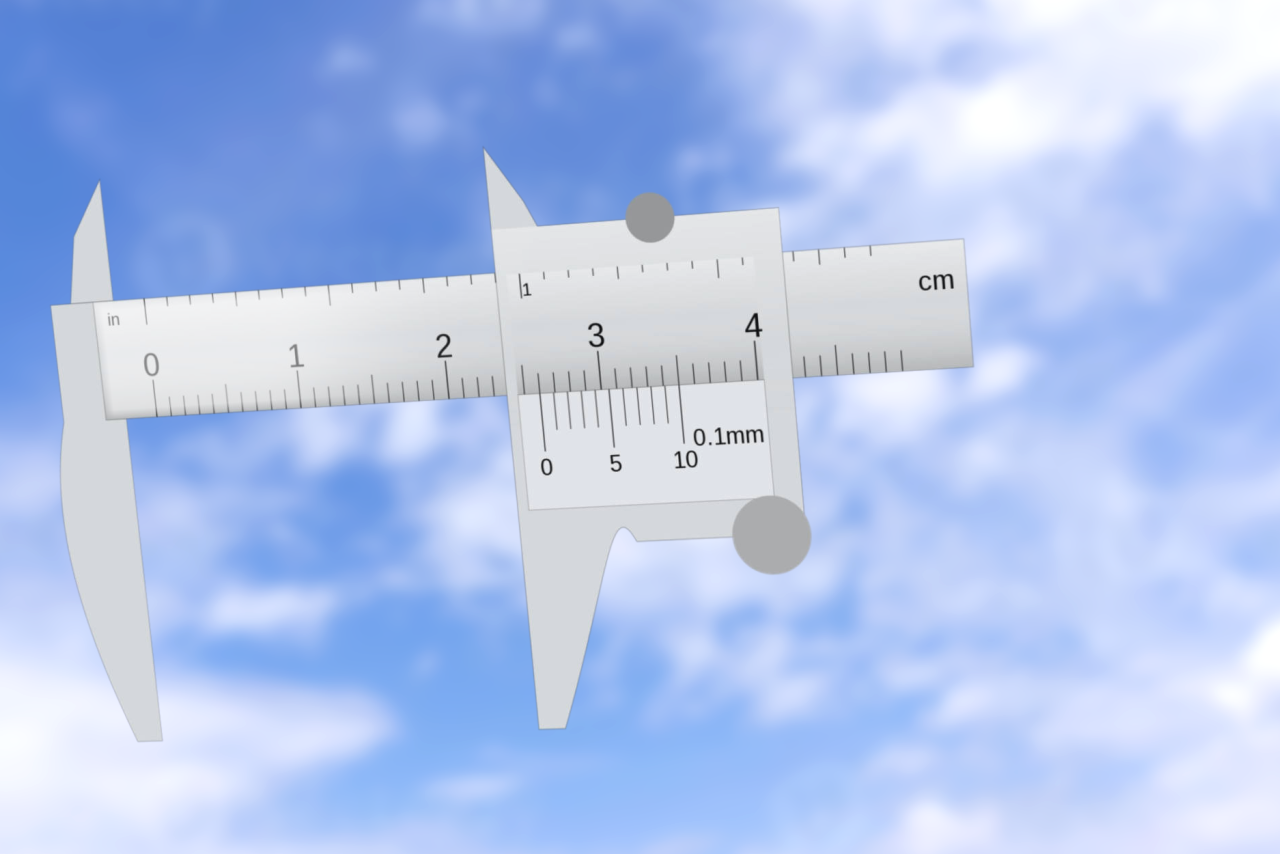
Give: 26.0,mm
